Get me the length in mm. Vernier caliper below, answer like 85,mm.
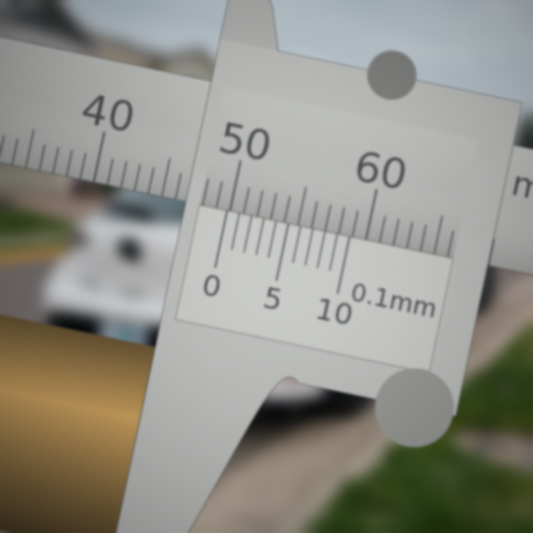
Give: 49.8,mm
